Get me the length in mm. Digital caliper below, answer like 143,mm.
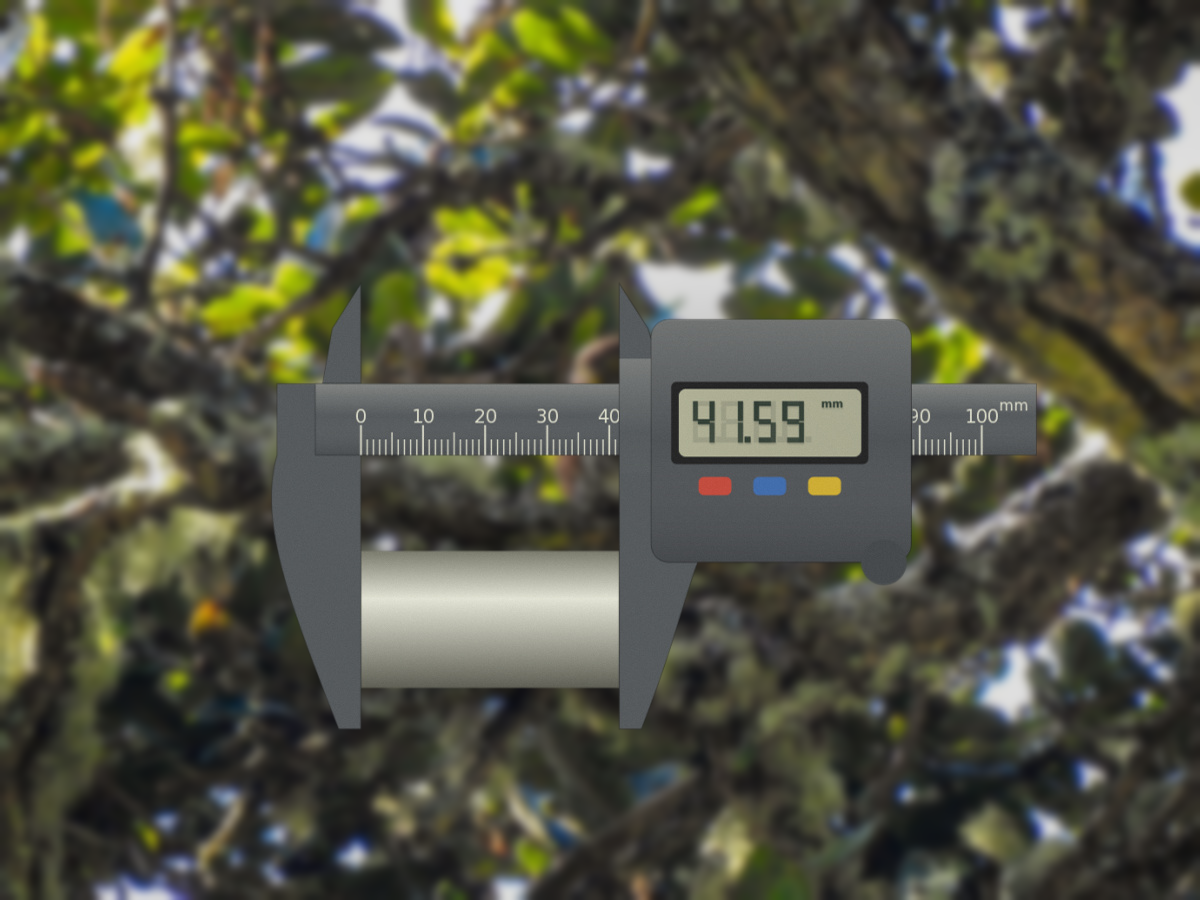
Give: 41.59,mm
